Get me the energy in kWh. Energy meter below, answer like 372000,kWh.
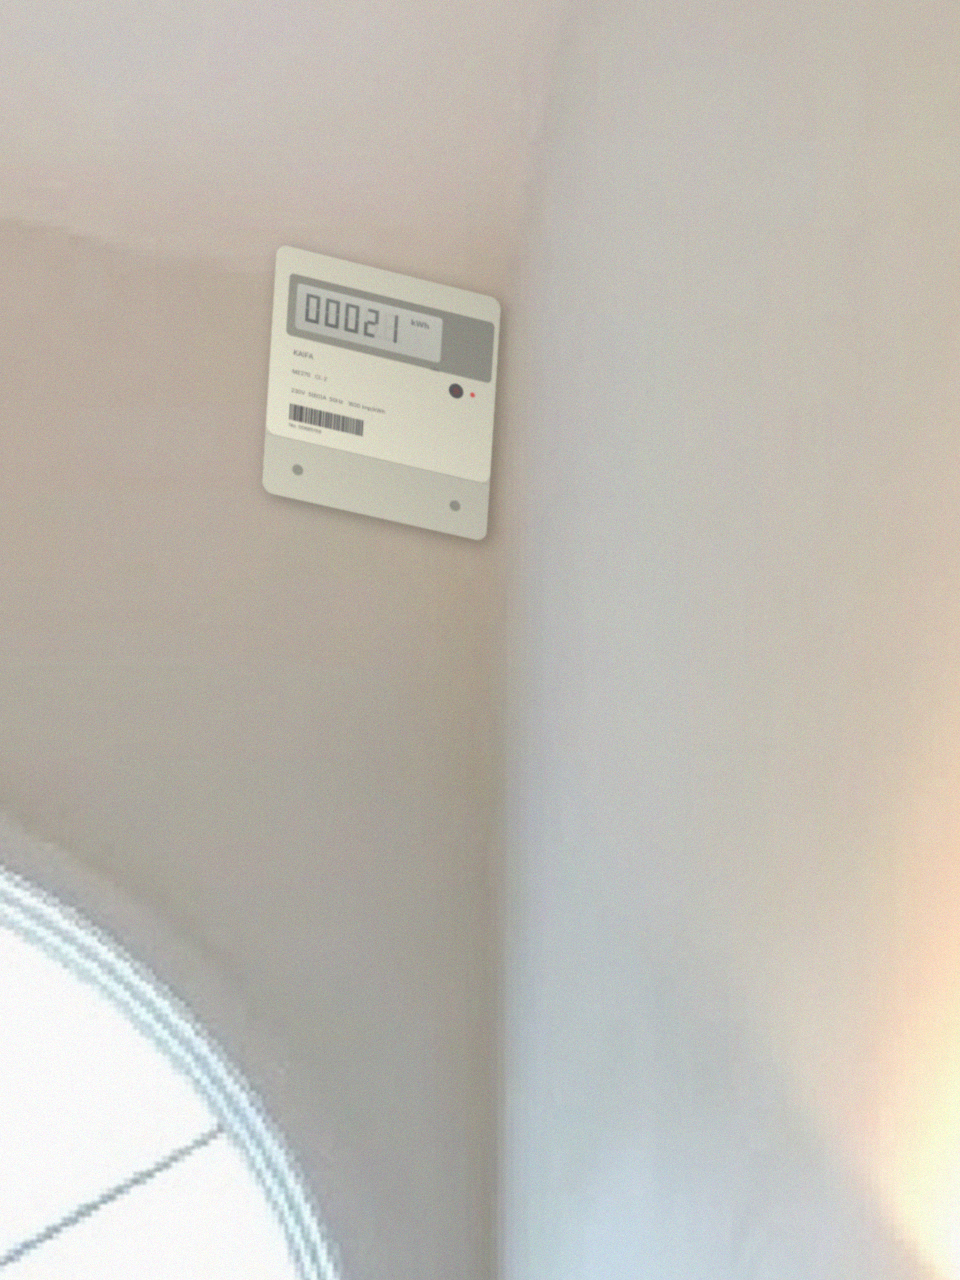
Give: 21,kWh
